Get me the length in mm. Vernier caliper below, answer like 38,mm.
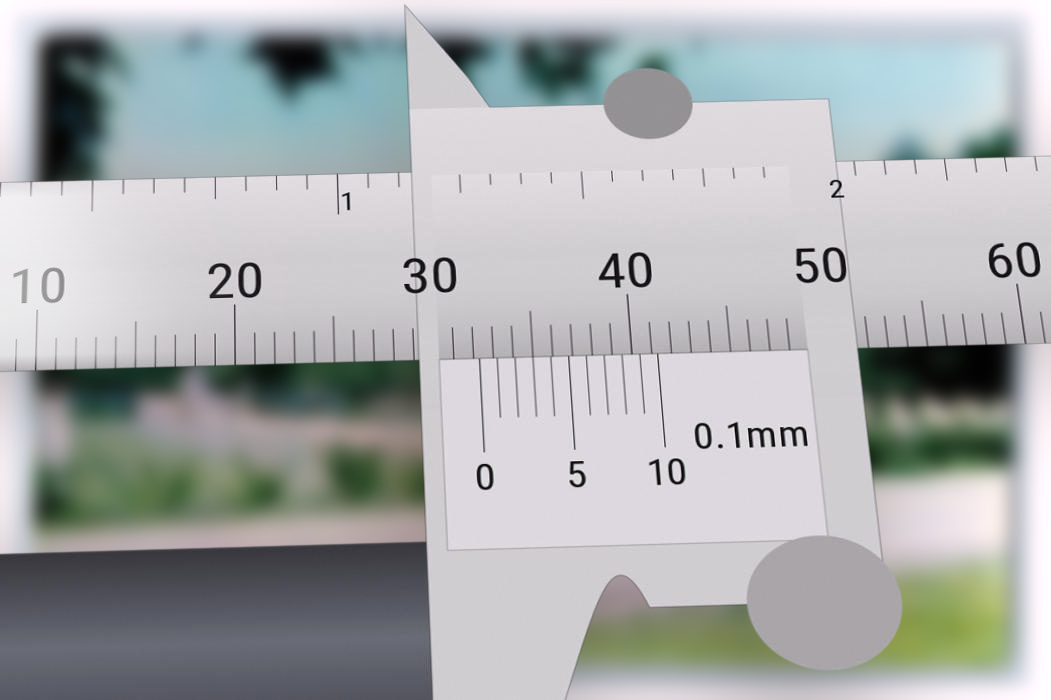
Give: 32.3,mm
